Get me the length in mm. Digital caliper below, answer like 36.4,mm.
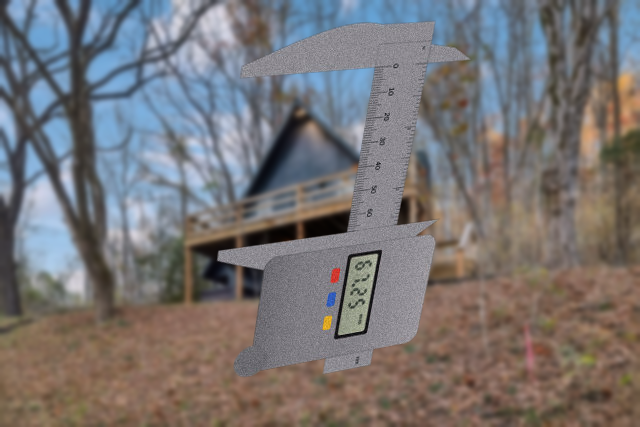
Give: 67.25,mm
